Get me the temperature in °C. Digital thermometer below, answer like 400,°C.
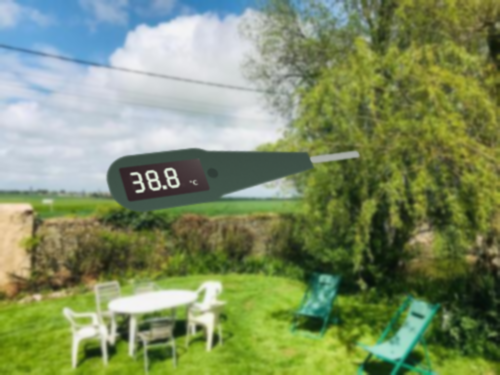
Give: 38.8,°C
